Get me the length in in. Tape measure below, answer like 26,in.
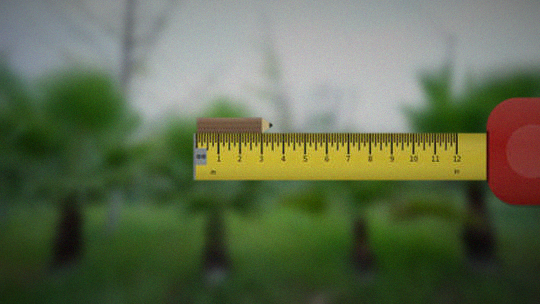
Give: 3.5,in
